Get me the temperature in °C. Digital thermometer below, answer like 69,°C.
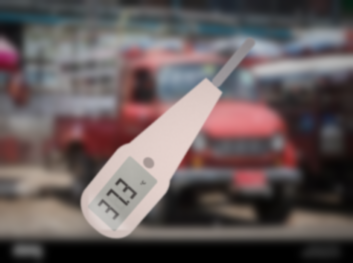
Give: 37.3,°C
